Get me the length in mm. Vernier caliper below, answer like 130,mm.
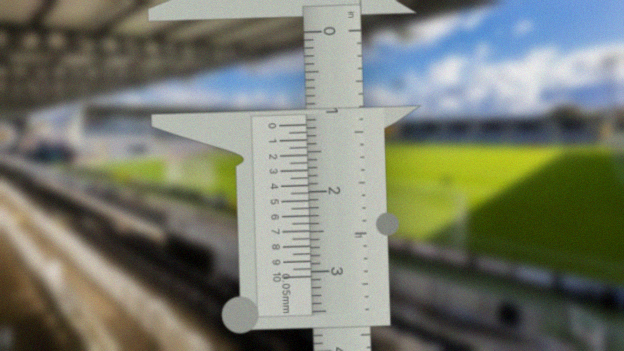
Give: 11.6,mm
